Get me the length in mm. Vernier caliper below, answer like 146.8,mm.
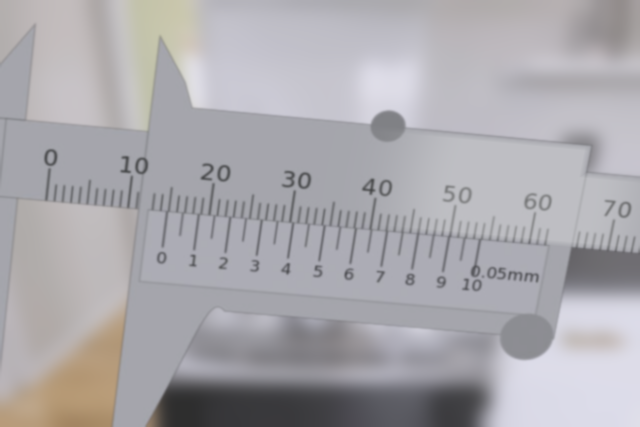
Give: 14.8,mm
